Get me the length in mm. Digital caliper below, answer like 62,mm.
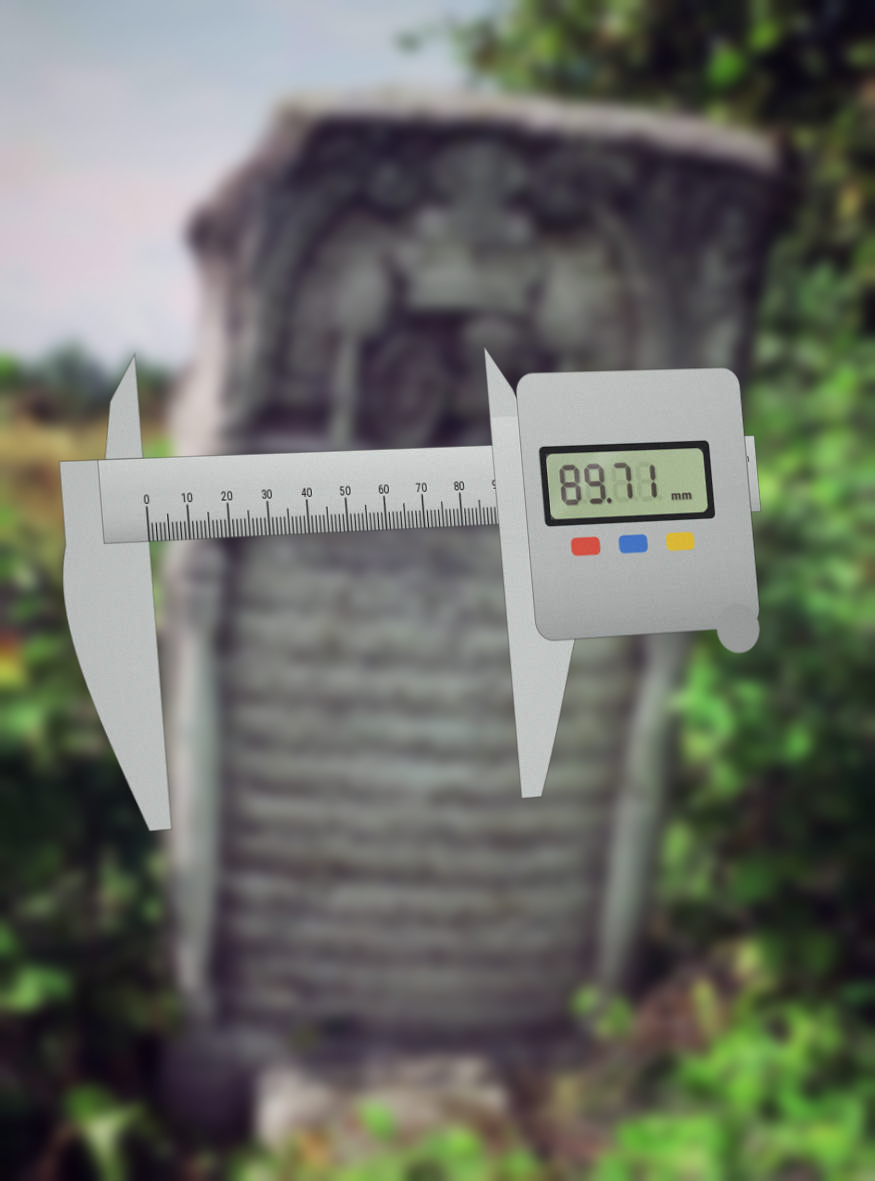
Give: 89.71,mm
